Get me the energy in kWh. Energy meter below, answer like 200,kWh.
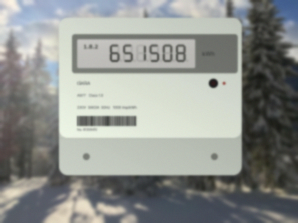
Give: 651508,kWh
